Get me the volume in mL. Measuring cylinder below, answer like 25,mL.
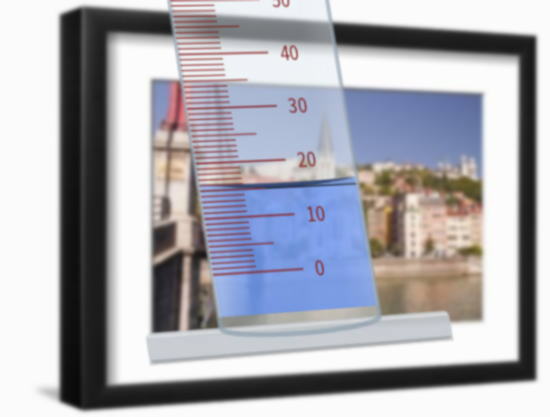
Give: 15,mL
